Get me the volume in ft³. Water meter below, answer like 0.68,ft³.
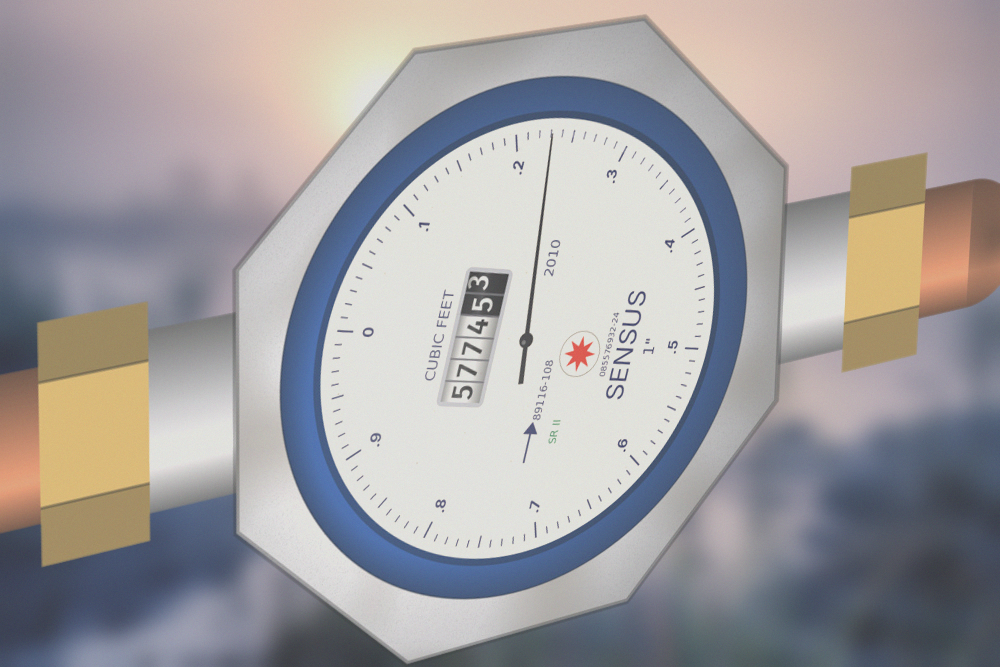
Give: 577453.23,ft³
